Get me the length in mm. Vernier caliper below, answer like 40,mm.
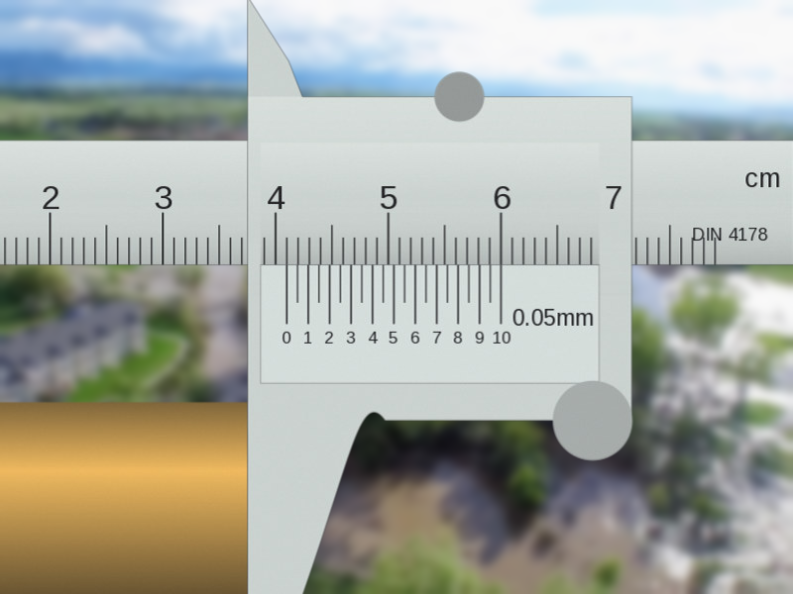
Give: 41.0,mm
